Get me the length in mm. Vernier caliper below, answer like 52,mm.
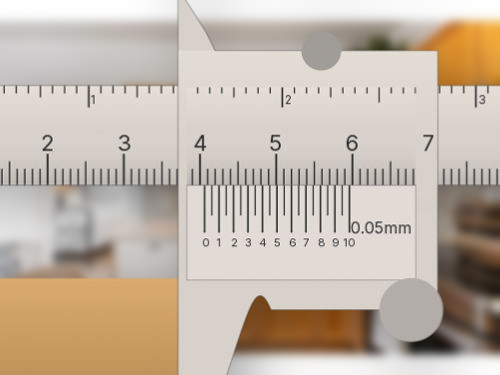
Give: 40.6,mm
